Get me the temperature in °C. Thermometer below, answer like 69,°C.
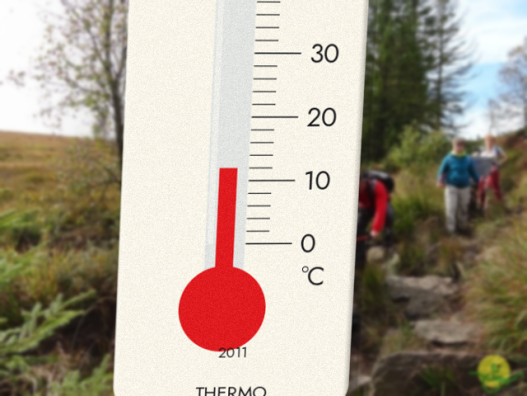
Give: 12,°C
